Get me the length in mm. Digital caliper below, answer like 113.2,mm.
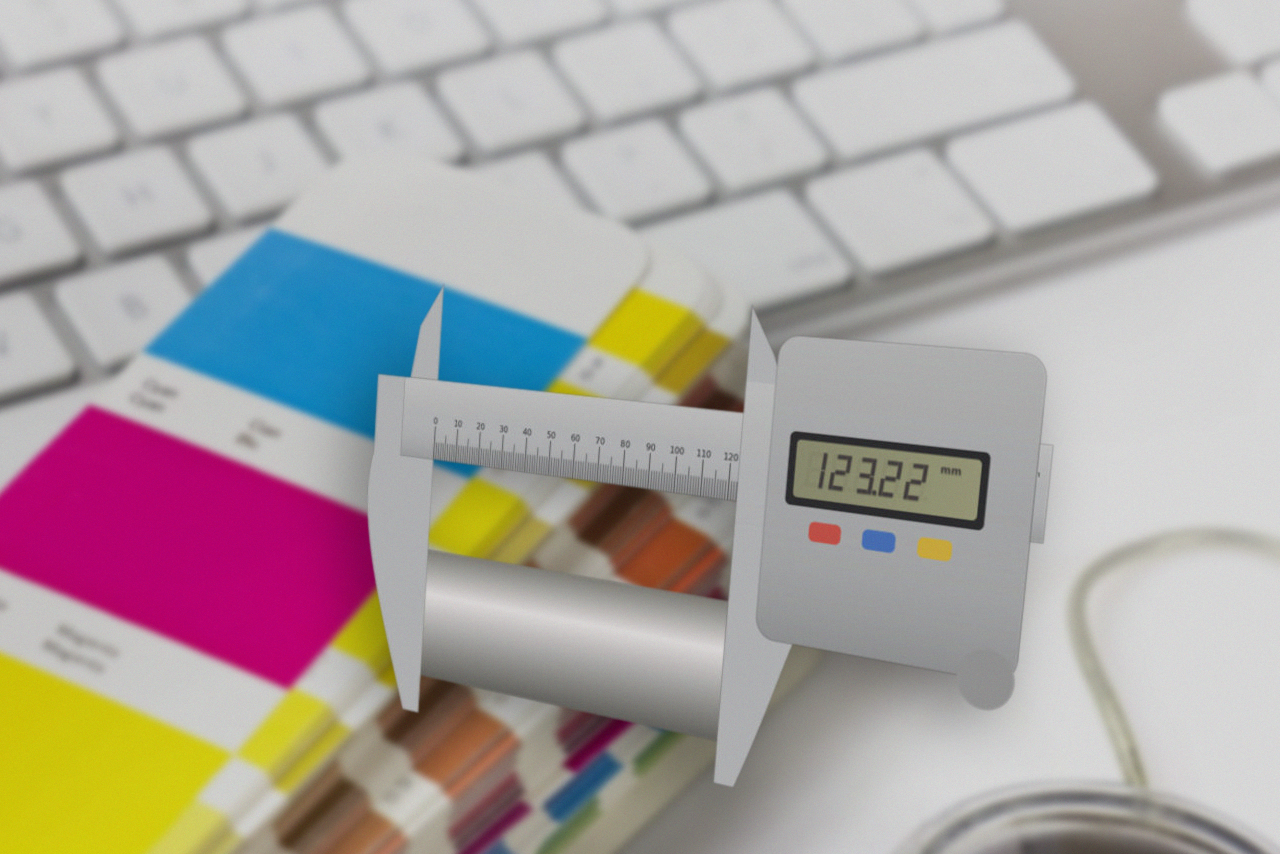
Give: 123.22,mm
